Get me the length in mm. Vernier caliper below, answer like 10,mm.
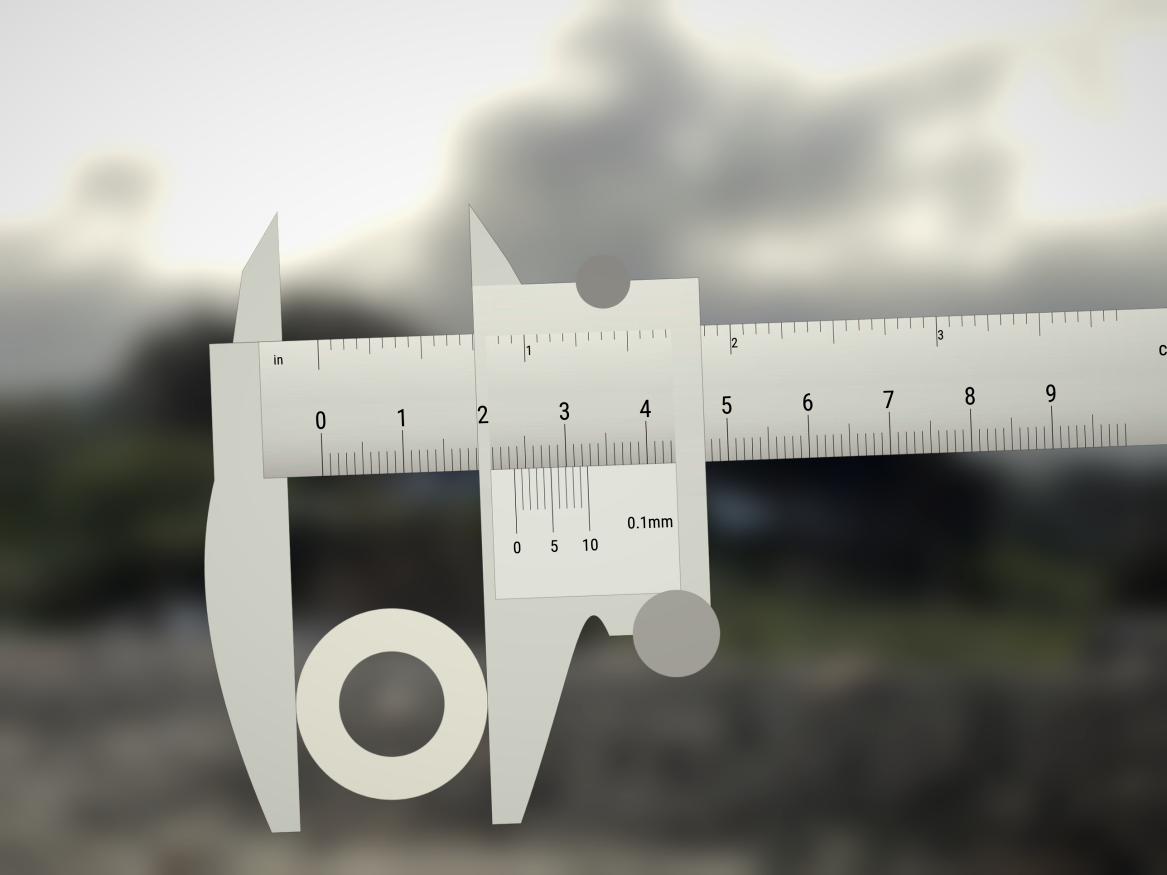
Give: 23.6,mm
